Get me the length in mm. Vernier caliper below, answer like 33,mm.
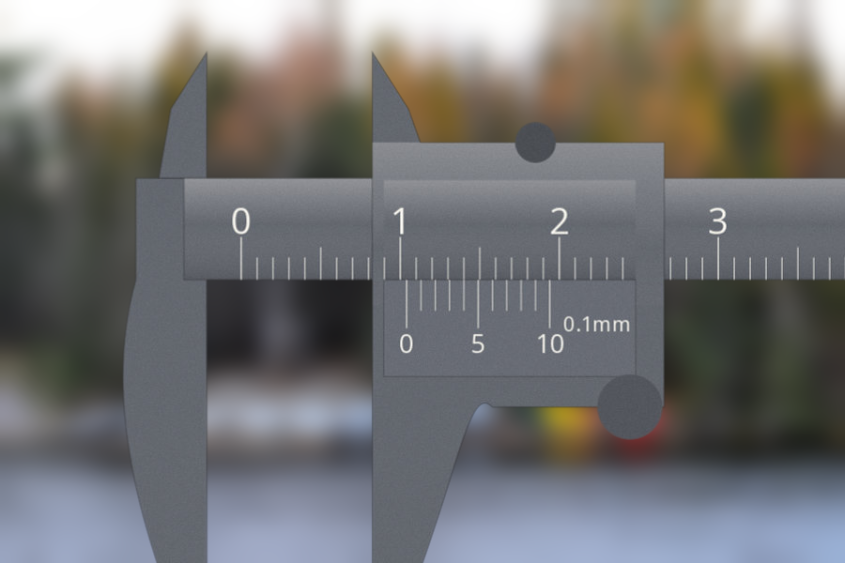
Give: 10.4,mm
